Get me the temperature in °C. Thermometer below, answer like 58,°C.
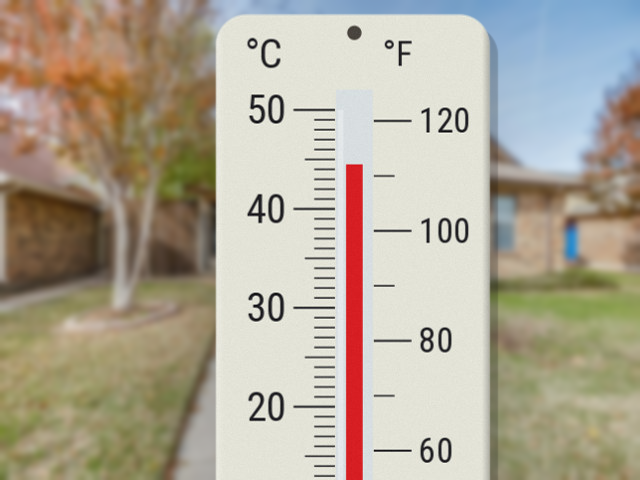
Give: 44.5,°C
